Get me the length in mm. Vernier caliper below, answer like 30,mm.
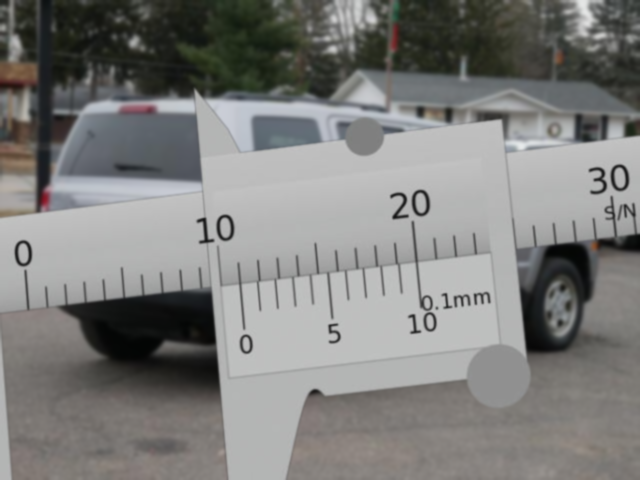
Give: 11.0,mm
